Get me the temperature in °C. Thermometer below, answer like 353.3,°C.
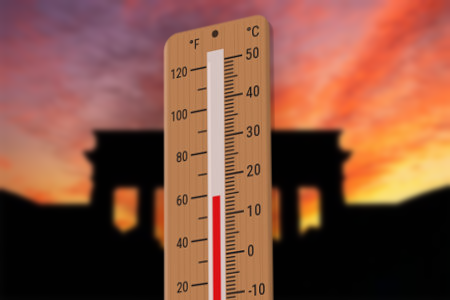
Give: 15,°C
